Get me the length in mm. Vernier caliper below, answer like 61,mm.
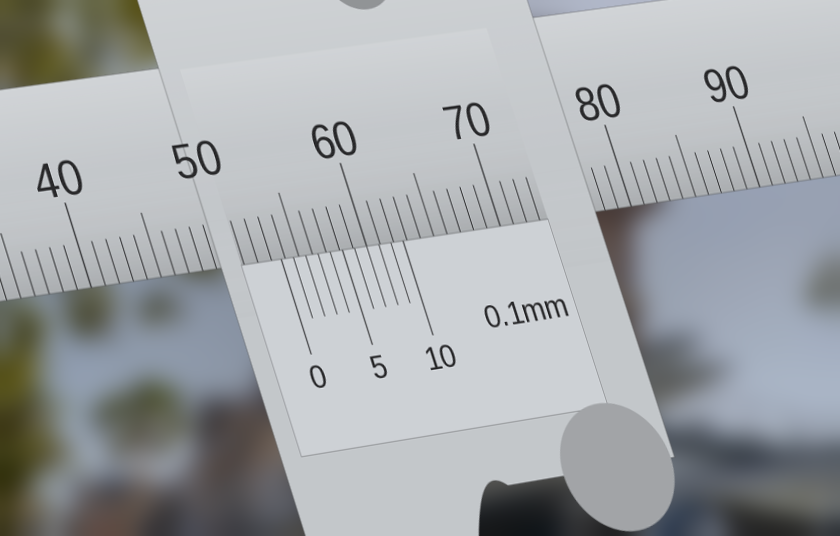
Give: 53.7,mm
